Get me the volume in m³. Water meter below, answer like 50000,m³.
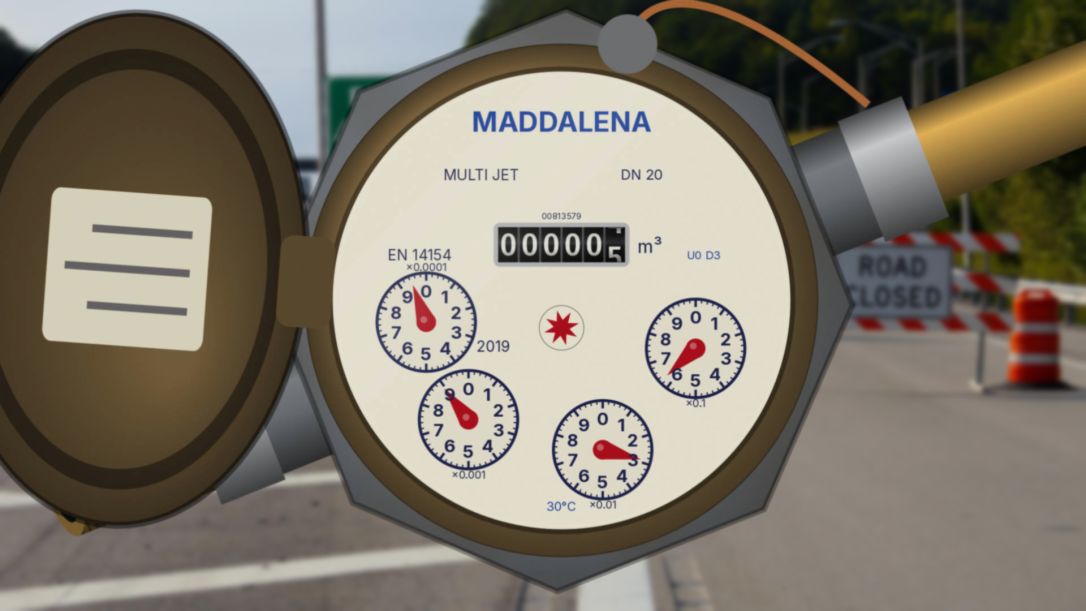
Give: 4.6289,m³
